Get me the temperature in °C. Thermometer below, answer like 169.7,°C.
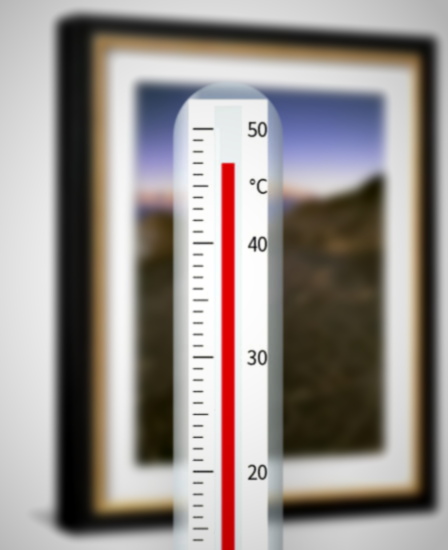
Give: 47,°C
